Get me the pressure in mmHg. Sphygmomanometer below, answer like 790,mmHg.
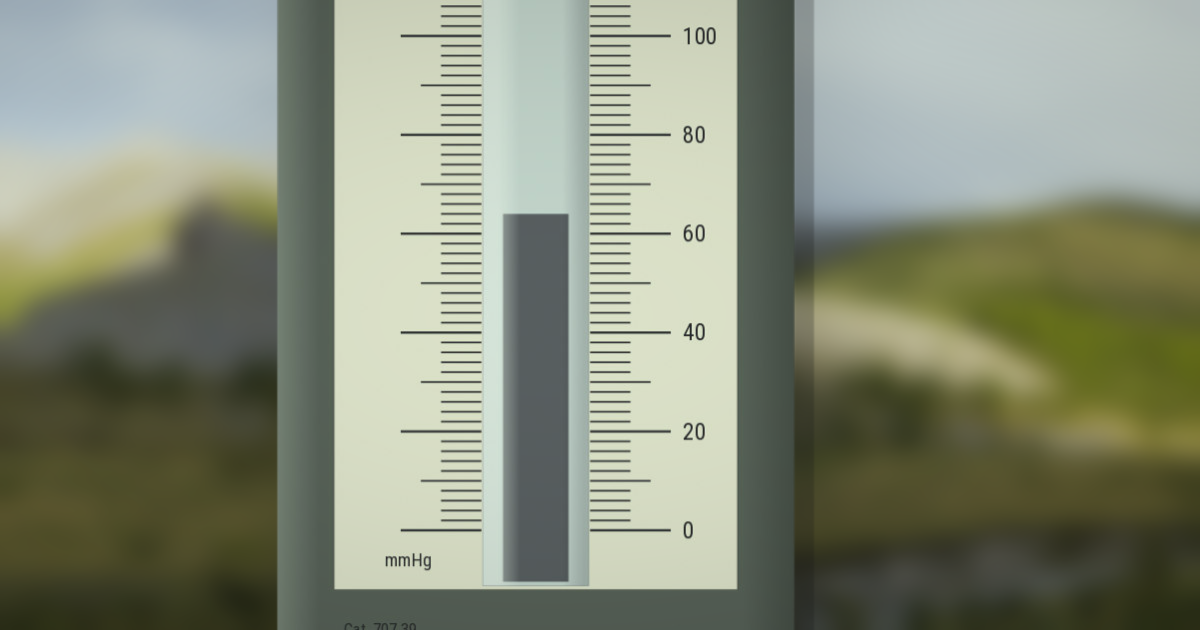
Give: 64,mmHg
